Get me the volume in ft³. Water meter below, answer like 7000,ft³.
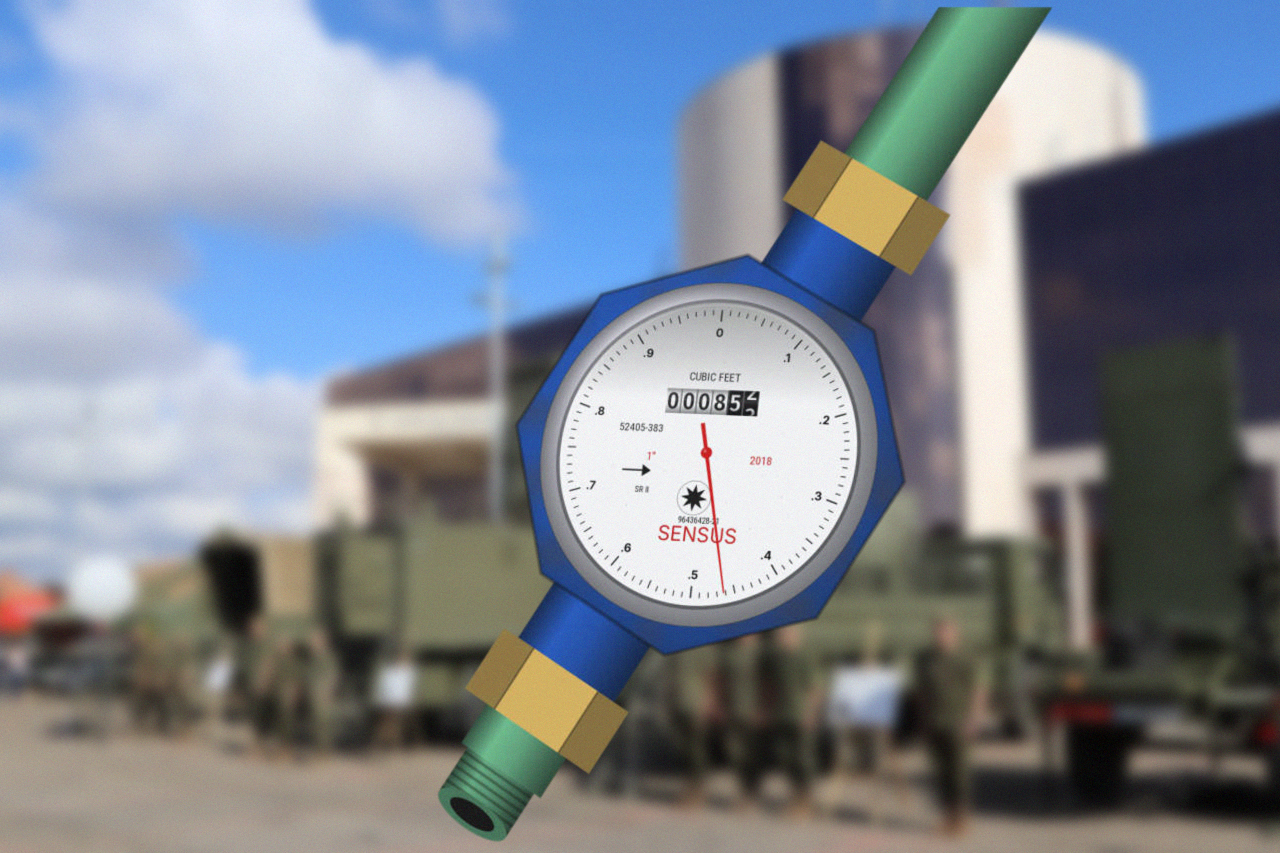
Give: 852.46,ft³
